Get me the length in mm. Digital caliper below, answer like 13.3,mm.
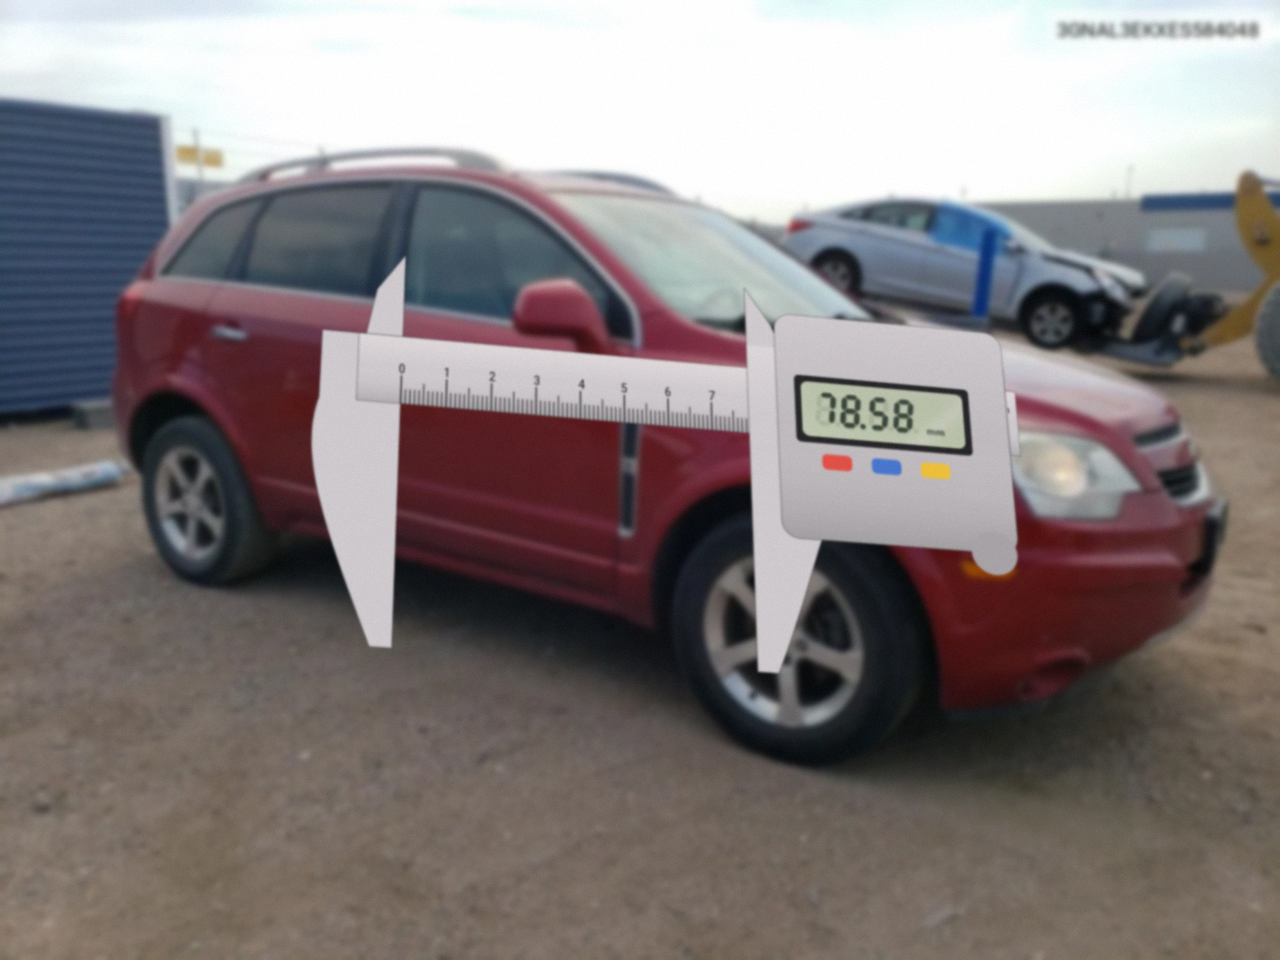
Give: 78.58,mm
